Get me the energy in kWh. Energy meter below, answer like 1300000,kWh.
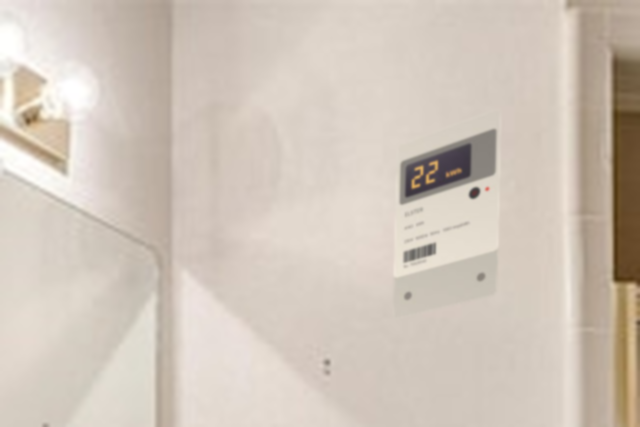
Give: 22,kWh
